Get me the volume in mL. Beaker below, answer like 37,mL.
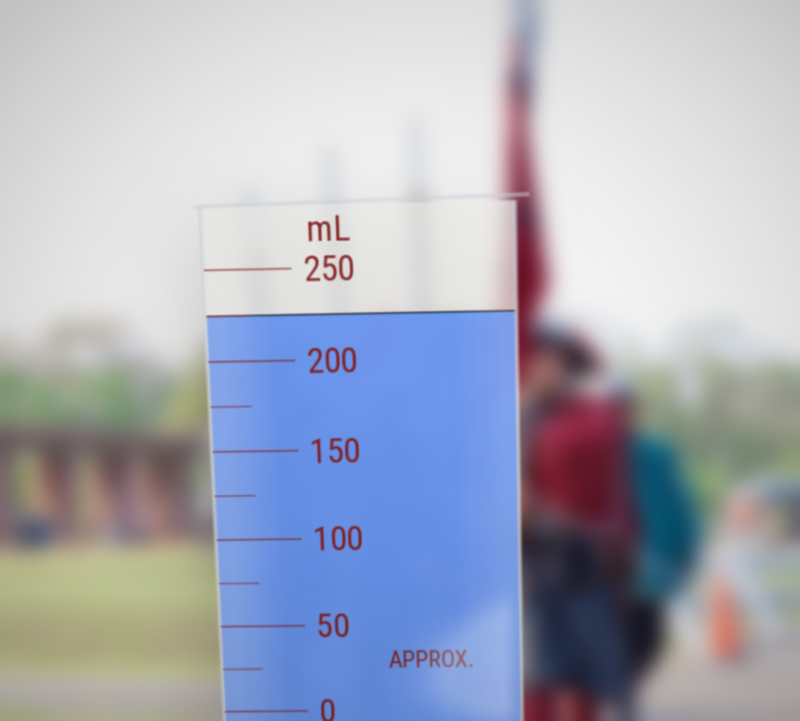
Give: 225,mL
